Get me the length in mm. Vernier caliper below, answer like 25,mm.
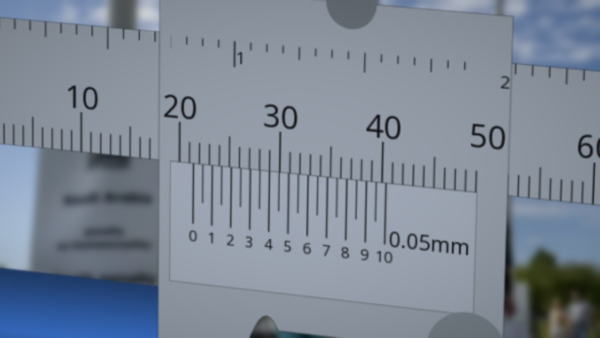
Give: 21.4,mm
